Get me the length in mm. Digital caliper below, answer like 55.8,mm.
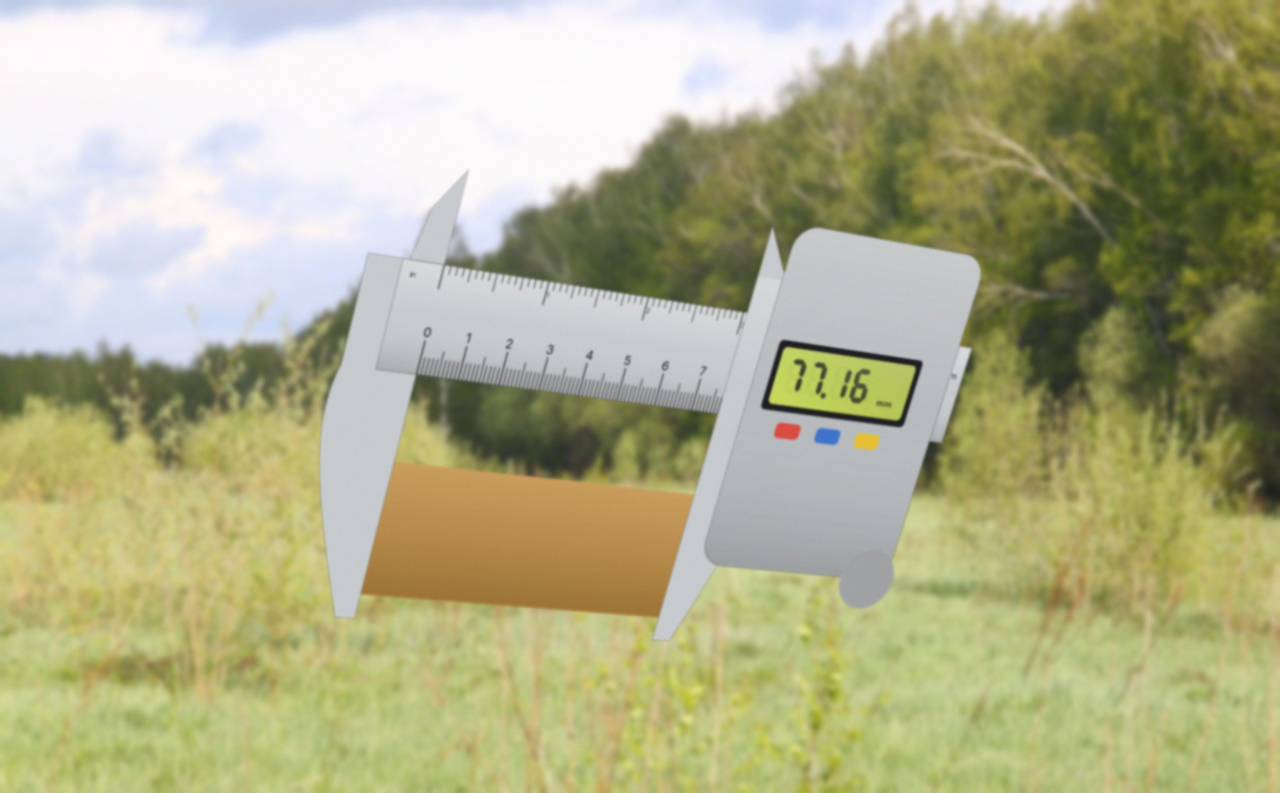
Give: 77.16,mm
